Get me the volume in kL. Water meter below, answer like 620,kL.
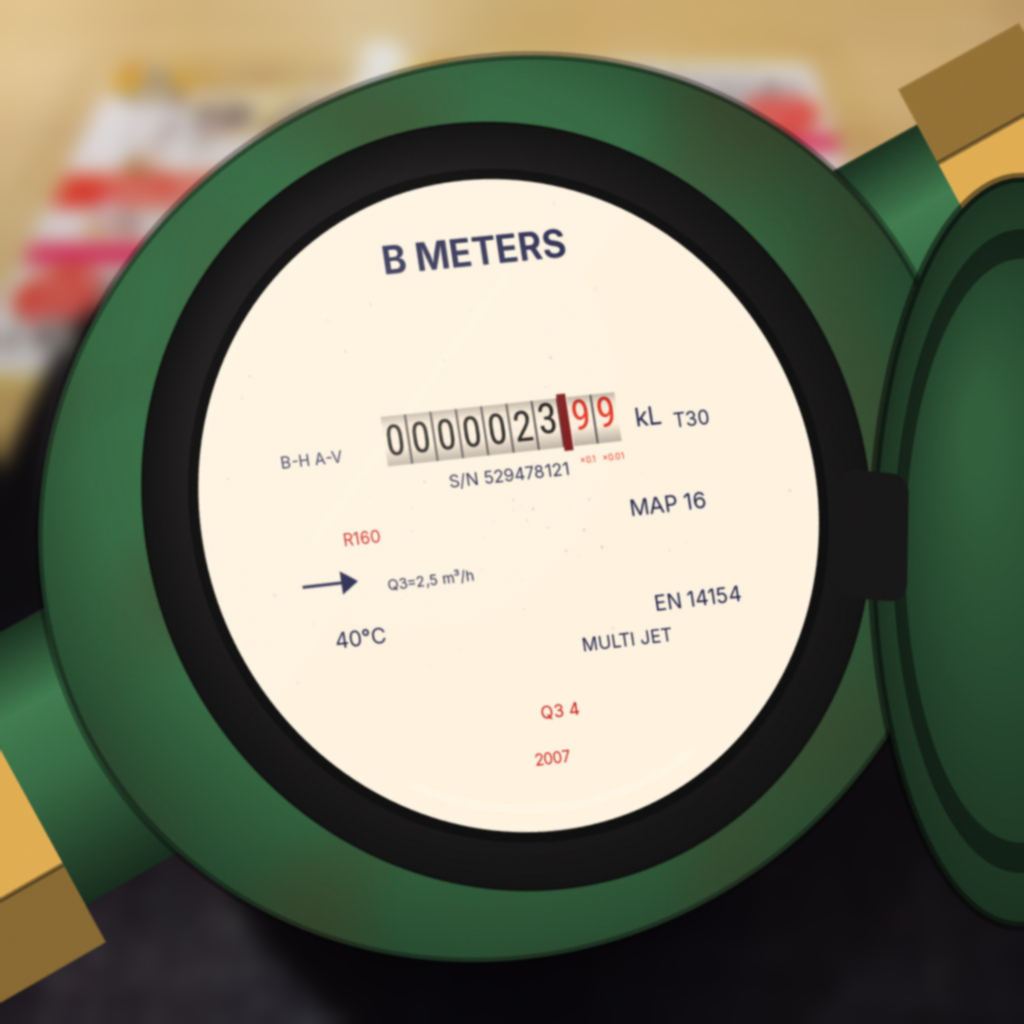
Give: 23.99,kL
